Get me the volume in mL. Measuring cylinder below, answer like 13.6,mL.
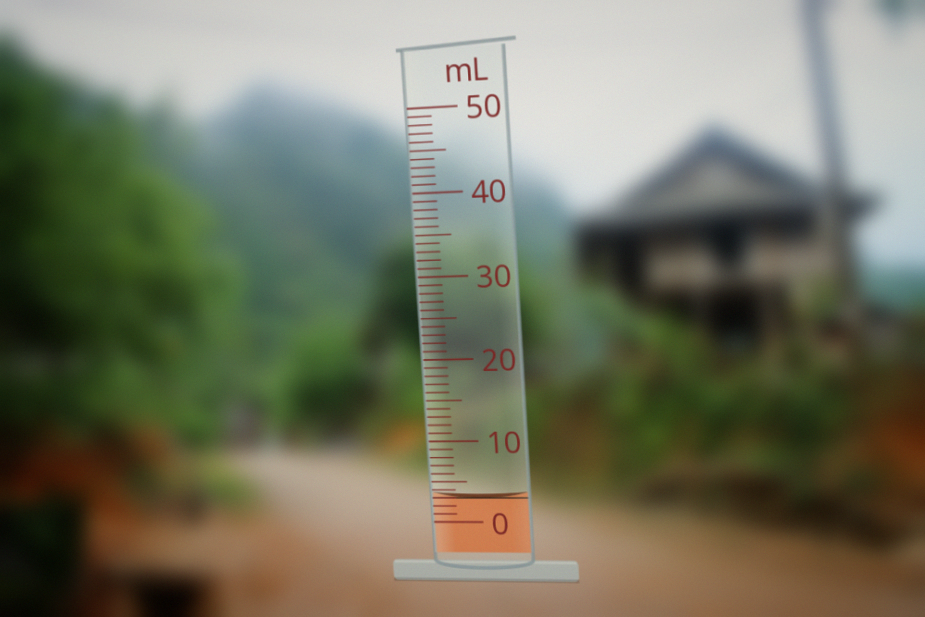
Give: 3,mL
